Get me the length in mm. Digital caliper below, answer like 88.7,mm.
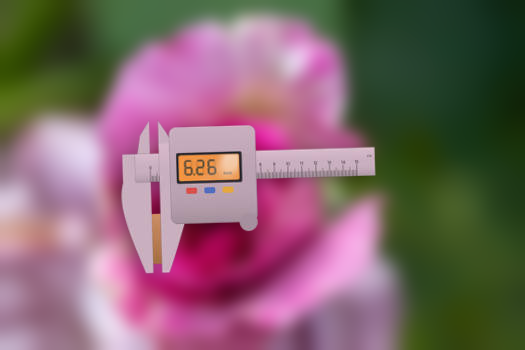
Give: 6.26,mm
